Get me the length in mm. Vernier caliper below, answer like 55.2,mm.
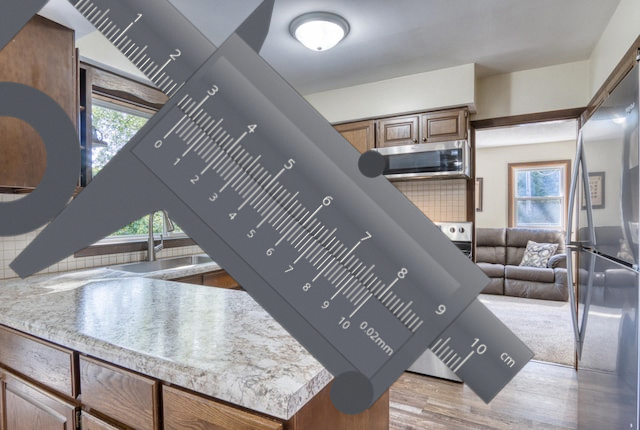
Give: 29.5,mm
